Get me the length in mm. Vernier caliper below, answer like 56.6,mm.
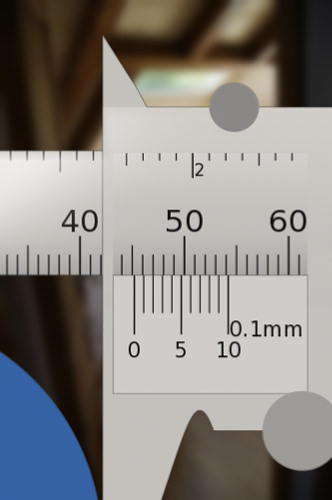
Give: 45.2,mm
